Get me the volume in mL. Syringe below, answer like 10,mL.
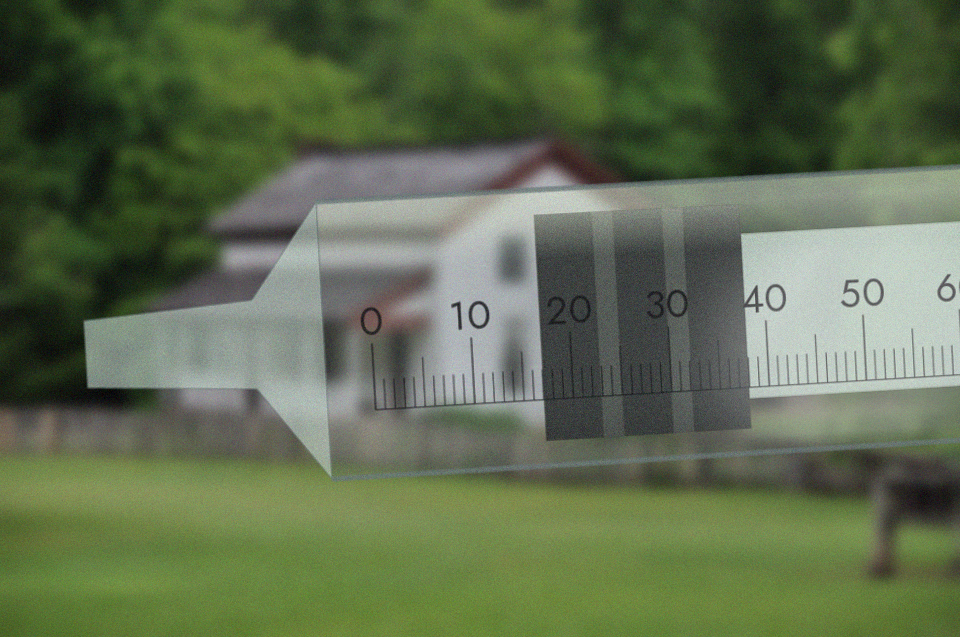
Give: 17,mL
